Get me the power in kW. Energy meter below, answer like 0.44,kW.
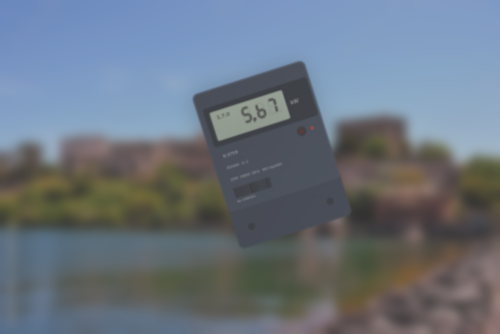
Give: 5.67,kW
